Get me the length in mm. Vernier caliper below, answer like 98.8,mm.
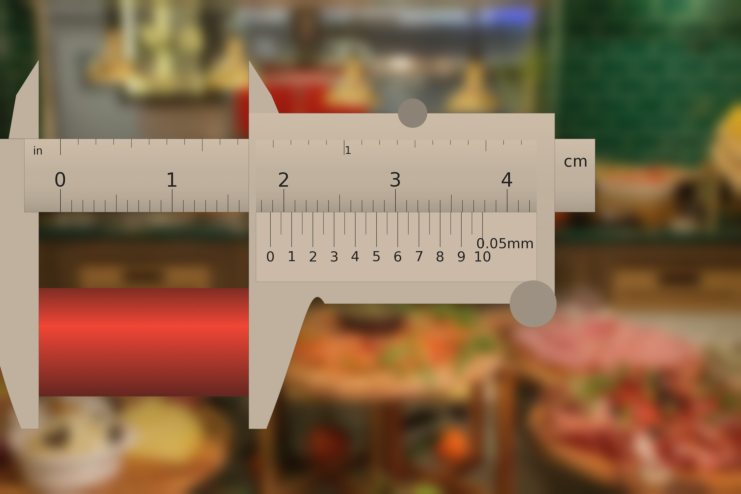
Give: 18.8,mm
